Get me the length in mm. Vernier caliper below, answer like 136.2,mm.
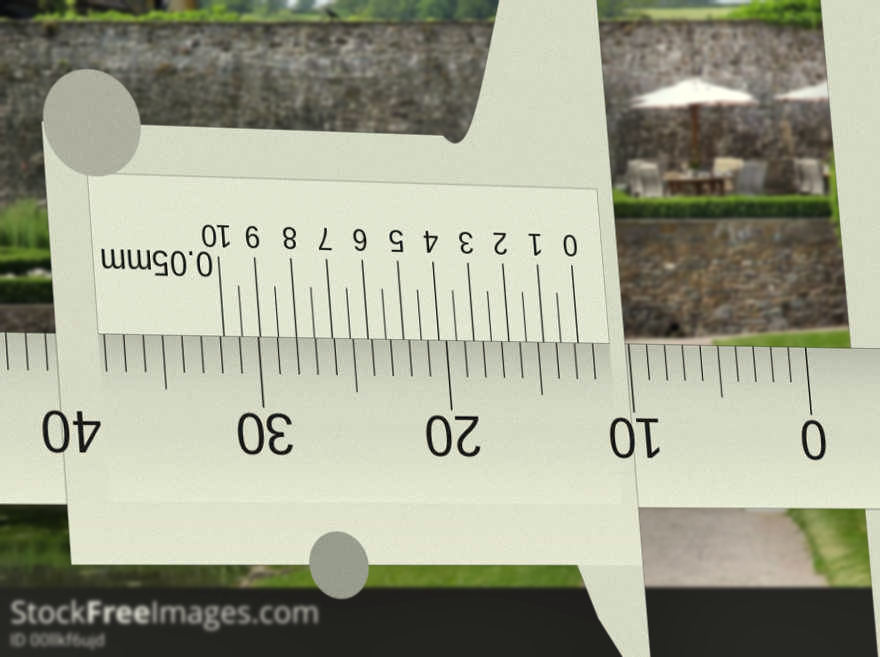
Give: 12.8,mm
